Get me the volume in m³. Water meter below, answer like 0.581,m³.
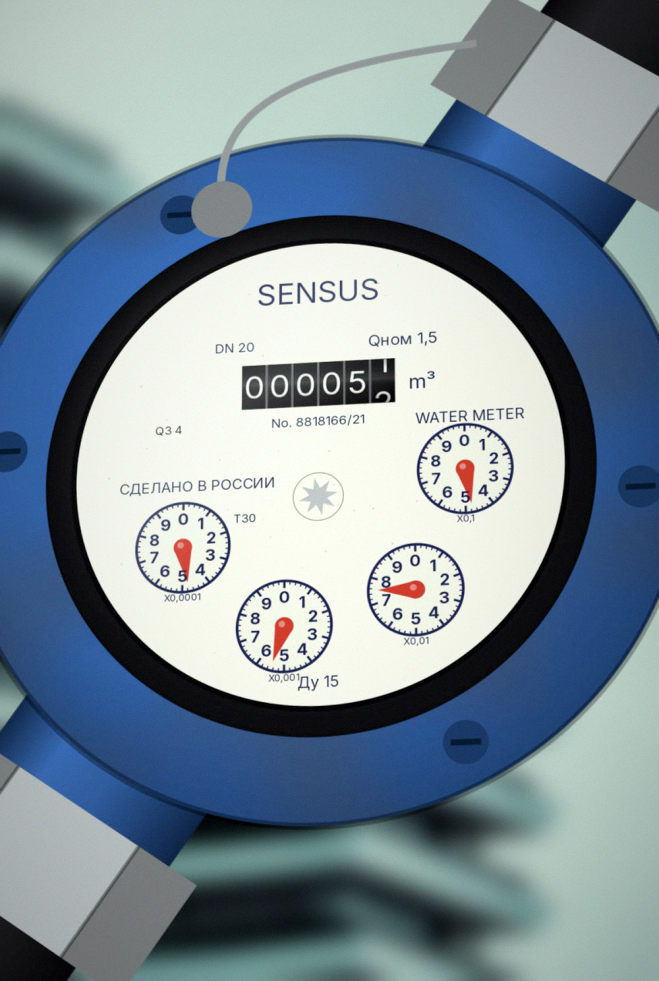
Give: 51.4754,m³
